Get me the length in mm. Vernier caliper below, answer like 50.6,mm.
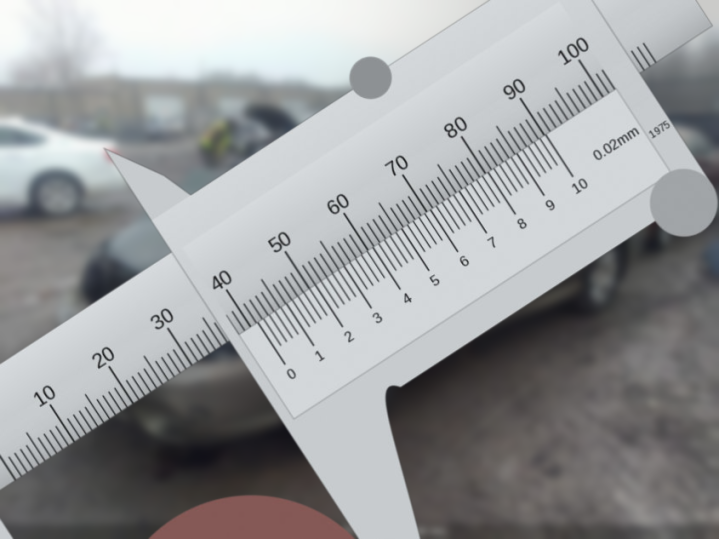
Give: 41.2,mm
